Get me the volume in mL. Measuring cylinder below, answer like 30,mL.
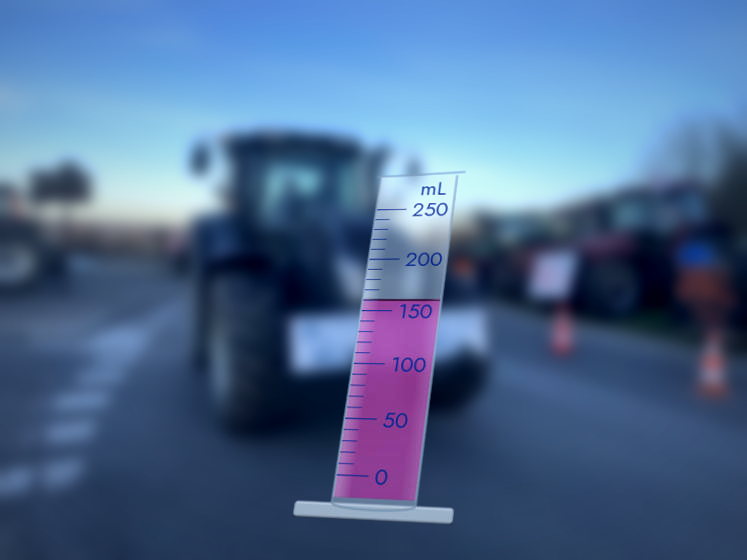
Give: 160,mL
